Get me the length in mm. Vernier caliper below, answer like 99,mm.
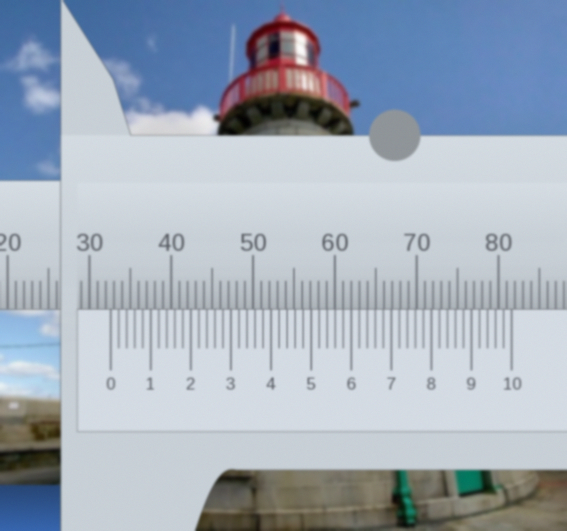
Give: 32.6,mm
